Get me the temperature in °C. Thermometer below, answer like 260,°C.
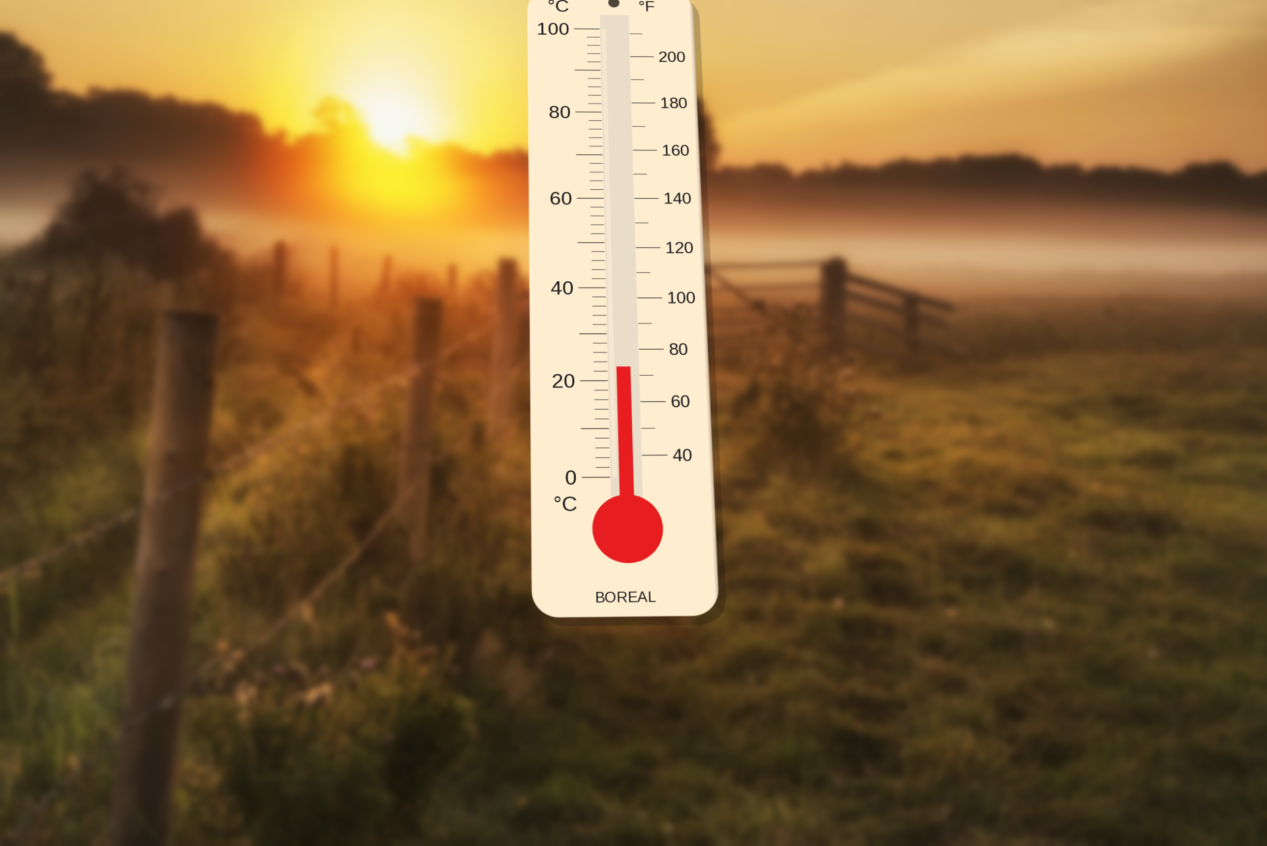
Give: 23,°C
